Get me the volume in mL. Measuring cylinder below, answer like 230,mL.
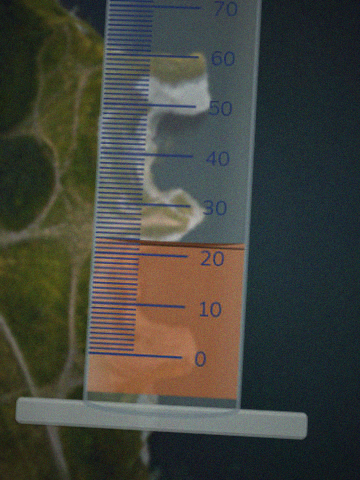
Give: 22,mL
